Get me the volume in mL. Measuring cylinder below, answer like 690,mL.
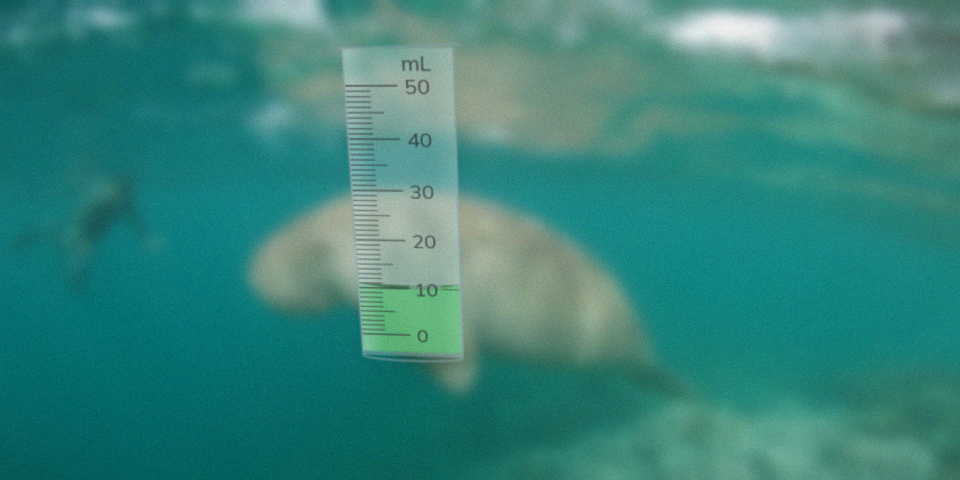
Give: 10,mL
